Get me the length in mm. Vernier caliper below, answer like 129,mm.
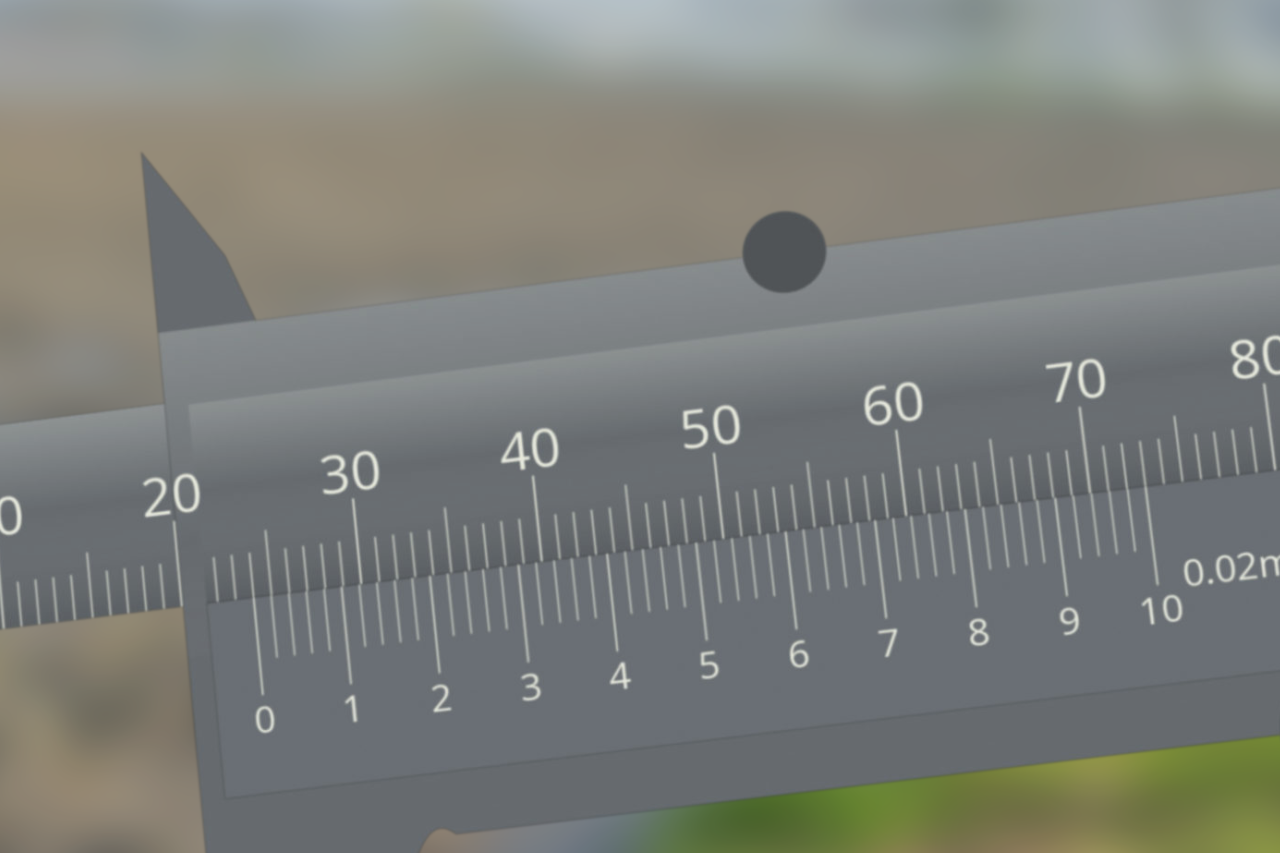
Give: 24.0,mm
